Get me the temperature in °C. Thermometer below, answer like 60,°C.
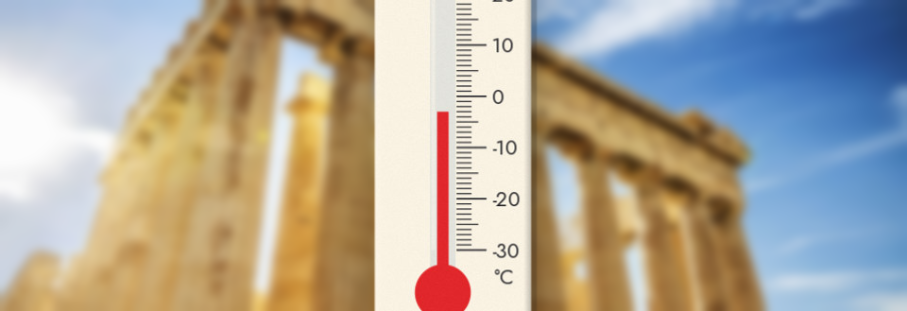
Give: -3,°C
